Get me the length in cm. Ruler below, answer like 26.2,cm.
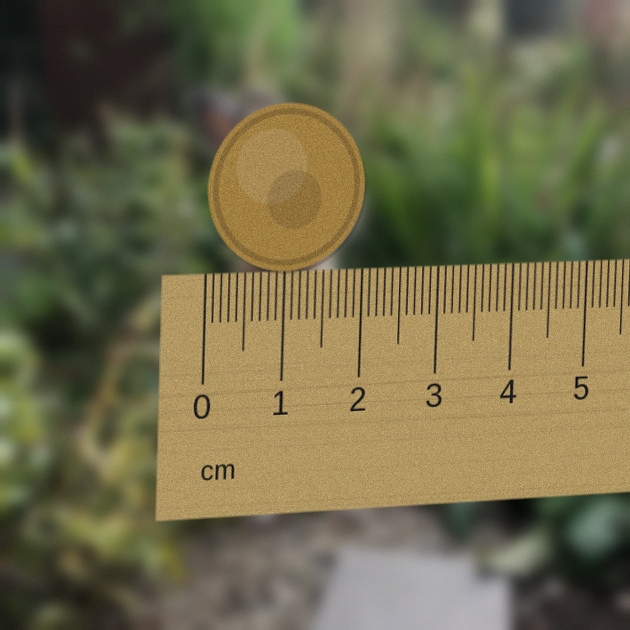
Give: 2,cm
